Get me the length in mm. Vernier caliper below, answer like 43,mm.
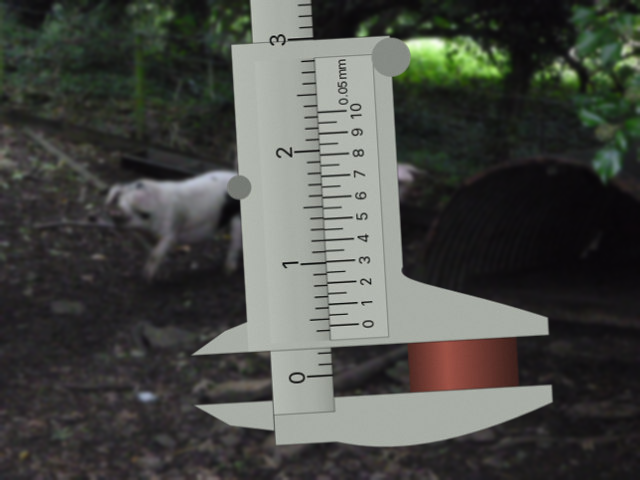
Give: 4.4,mm
